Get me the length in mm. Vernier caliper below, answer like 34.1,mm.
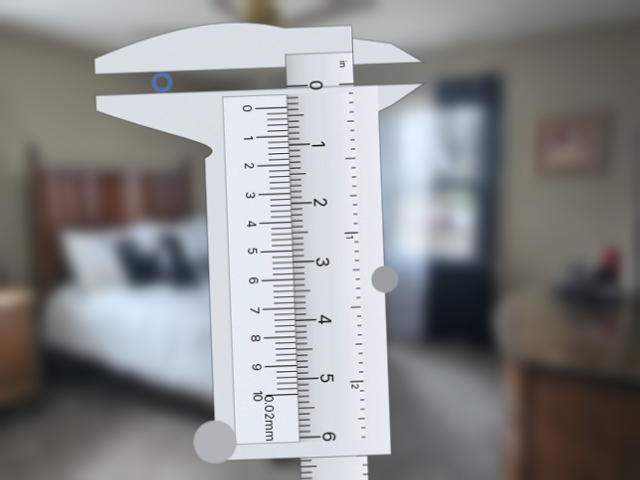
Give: 3.6,mm
